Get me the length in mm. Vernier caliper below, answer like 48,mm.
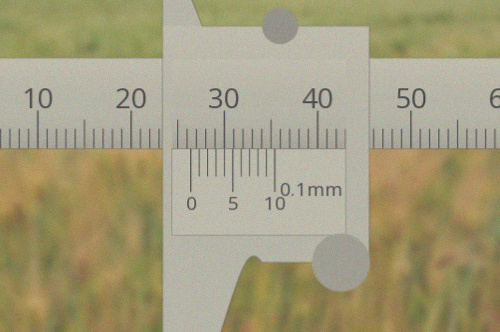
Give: 26.4,mm
